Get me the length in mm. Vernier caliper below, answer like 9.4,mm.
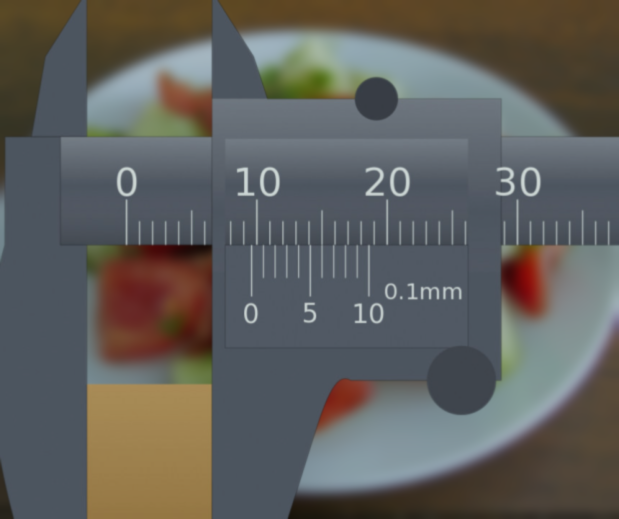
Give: 9.6,mm
